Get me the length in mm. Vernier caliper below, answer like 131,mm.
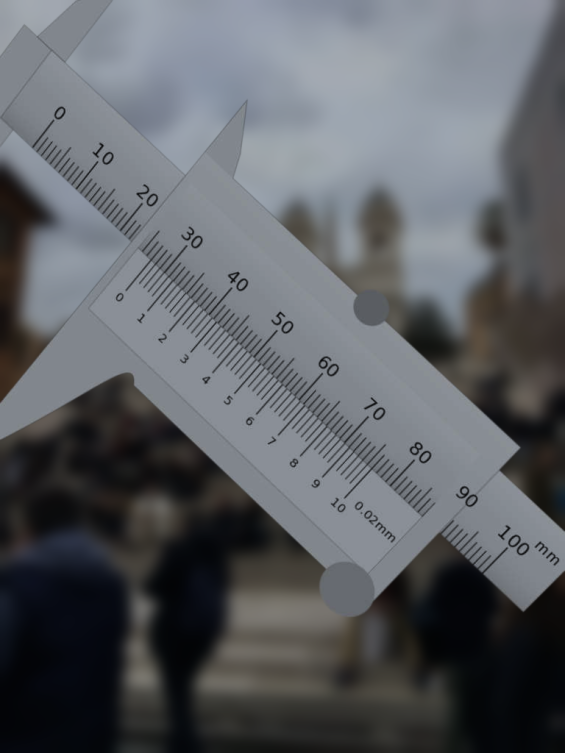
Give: 27.0,mm
